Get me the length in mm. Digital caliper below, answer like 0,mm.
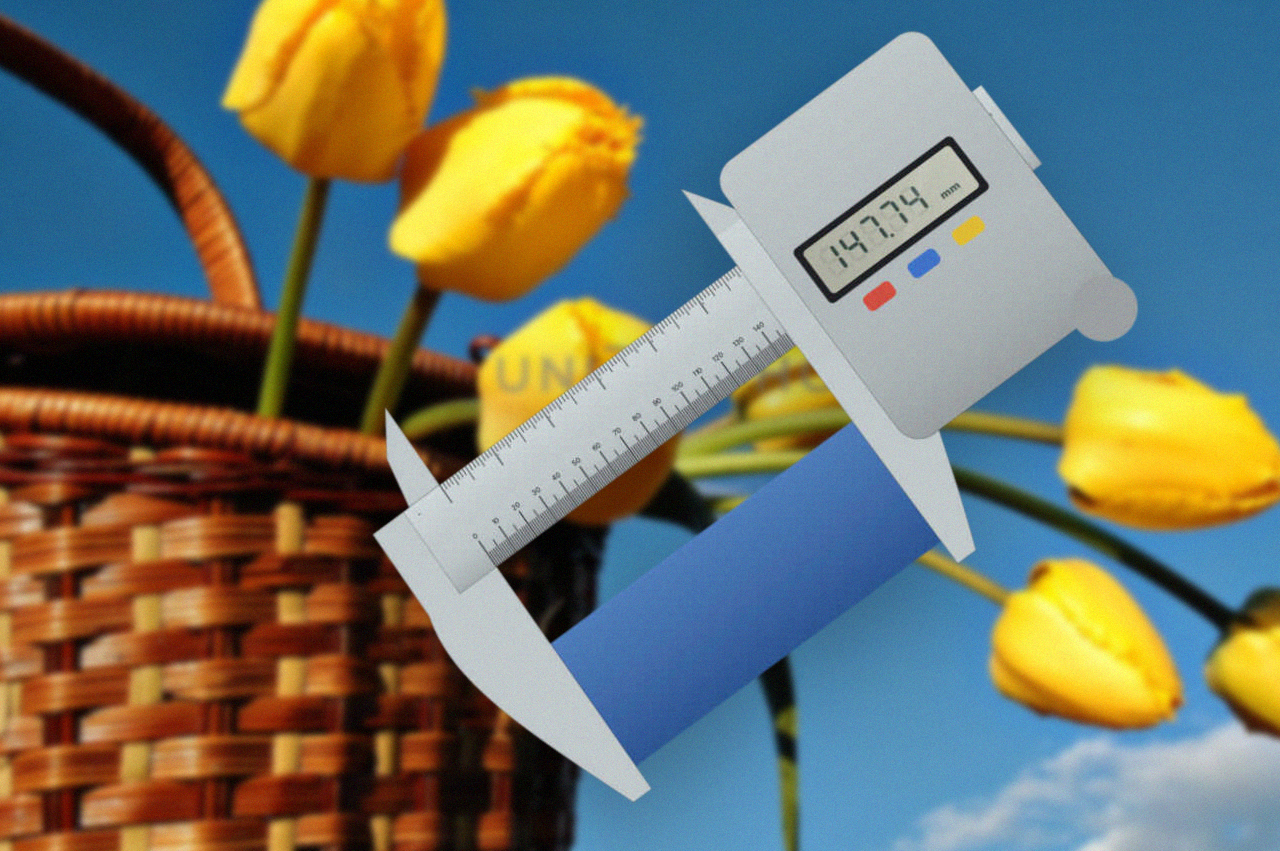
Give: 147.74,mm
